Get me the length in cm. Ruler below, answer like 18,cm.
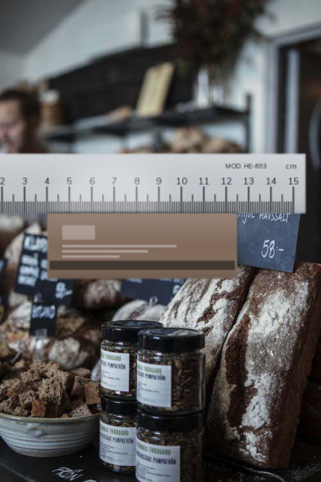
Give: 8.5,cm
